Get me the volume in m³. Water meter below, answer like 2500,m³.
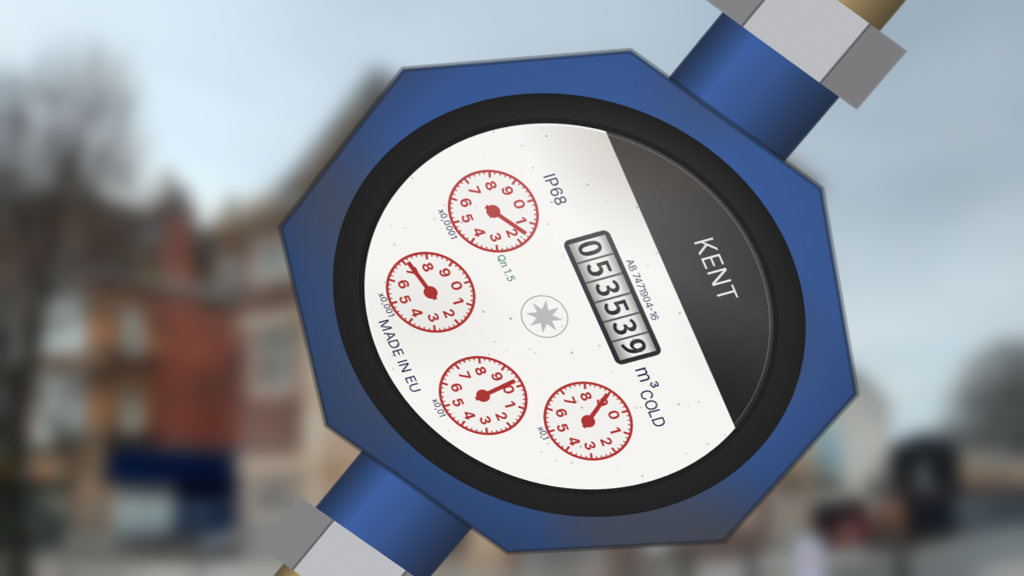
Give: 53539.8971,m³
